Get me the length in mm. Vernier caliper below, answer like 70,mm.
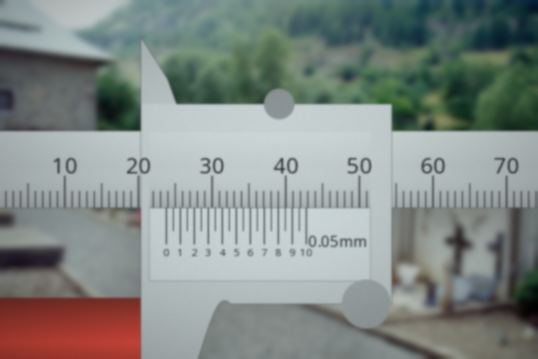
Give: 23.8,mm
